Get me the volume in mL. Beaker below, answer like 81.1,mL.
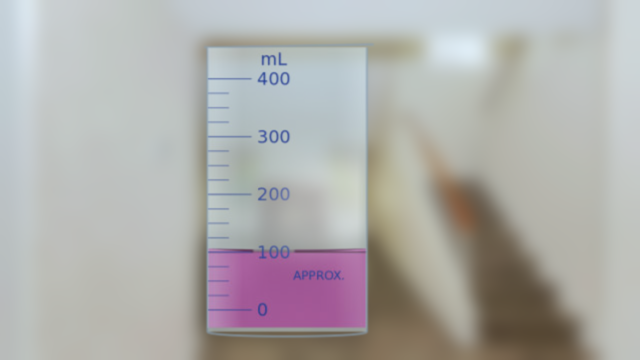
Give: 100,mL
